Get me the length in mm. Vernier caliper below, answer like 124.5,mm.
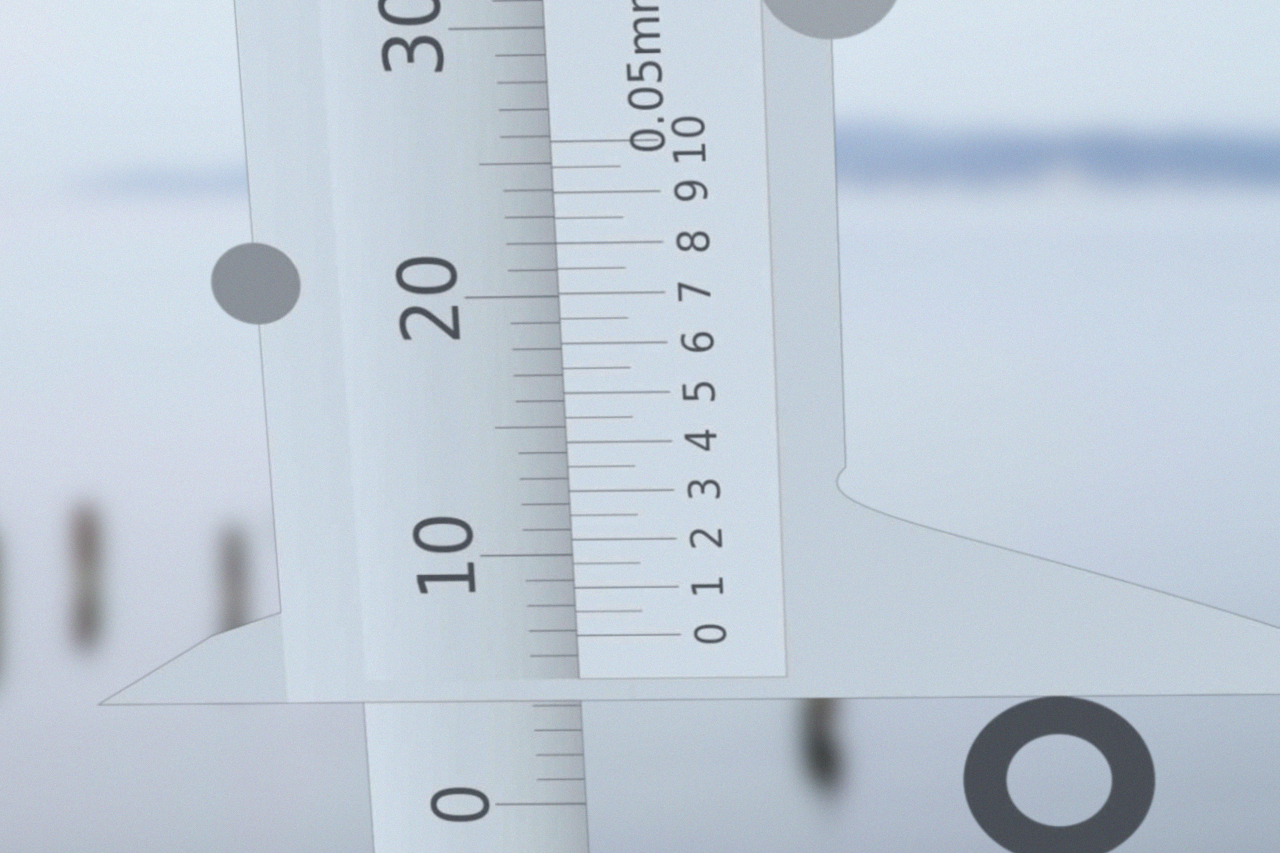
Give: 6.8,mm
